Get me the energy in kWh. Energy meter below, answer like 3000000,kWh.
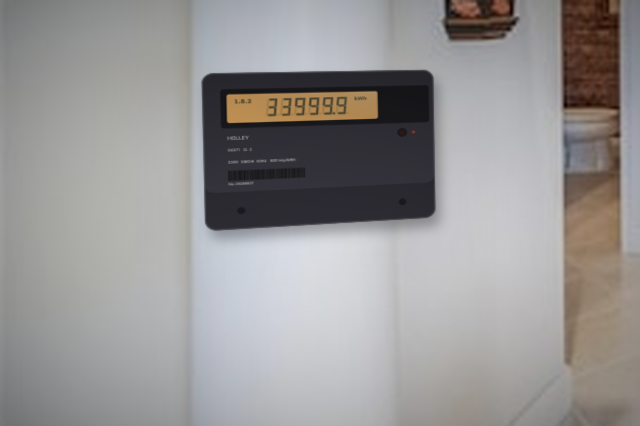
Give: 33999.9,kWh
